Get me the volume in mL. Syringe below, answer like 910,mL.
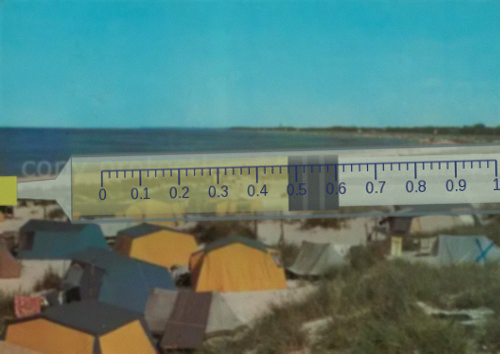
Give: 0.48,mL
